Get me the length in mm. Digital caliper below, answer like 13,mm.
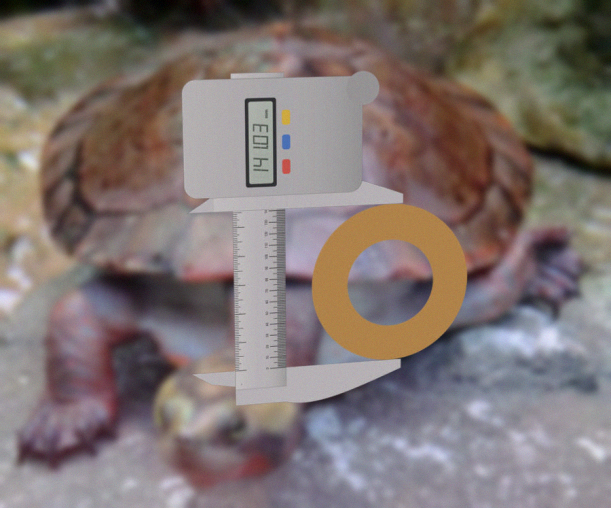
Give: 141.03,mm
